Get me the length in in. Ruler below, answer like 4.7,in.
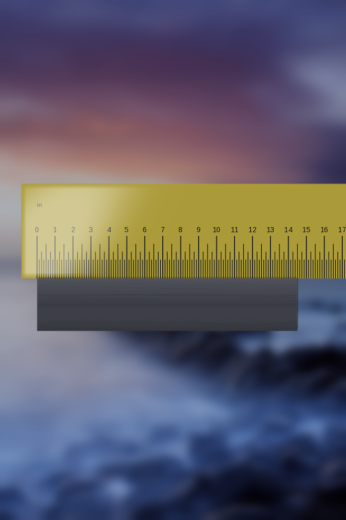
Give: 14.5,in
